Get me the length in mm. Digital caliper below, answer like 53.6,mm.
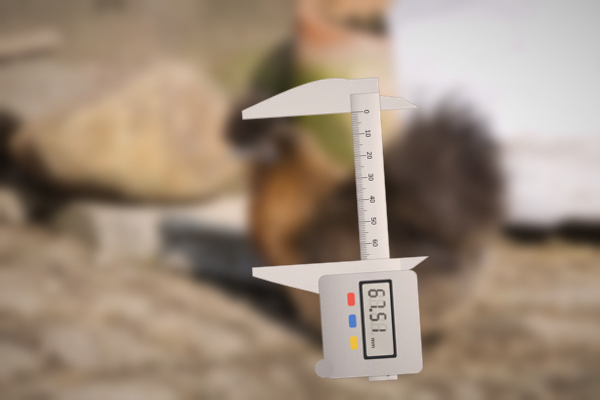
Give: 67.51,mm
